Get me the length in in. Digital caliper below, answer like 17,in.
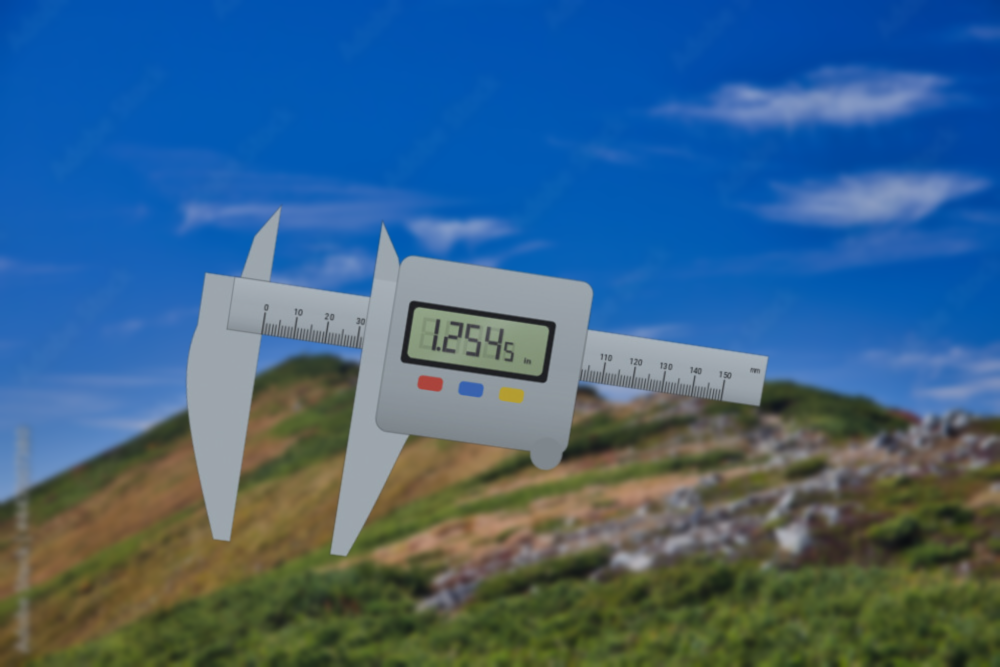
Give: 1.2545,in
